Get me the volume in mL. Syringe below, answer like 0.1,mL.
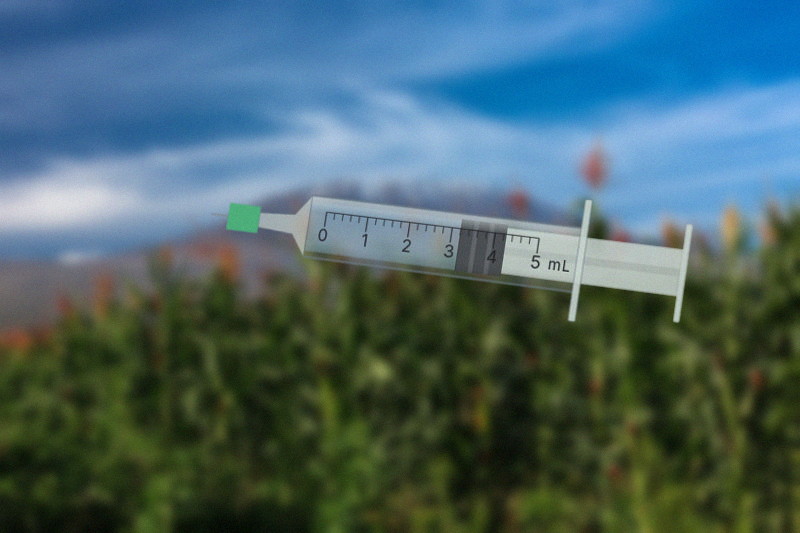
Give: 3.2,mL
